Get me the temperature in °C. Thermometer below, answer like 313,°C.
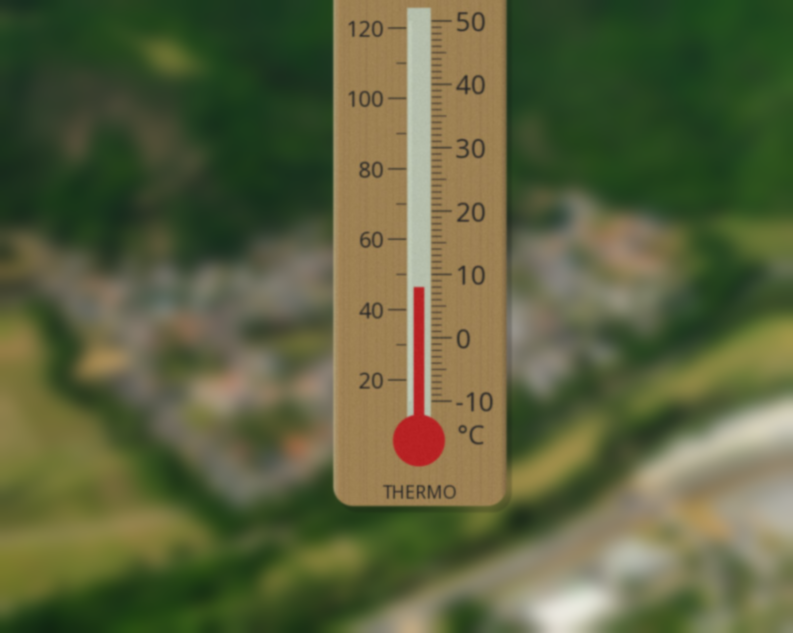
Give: 8,°C
